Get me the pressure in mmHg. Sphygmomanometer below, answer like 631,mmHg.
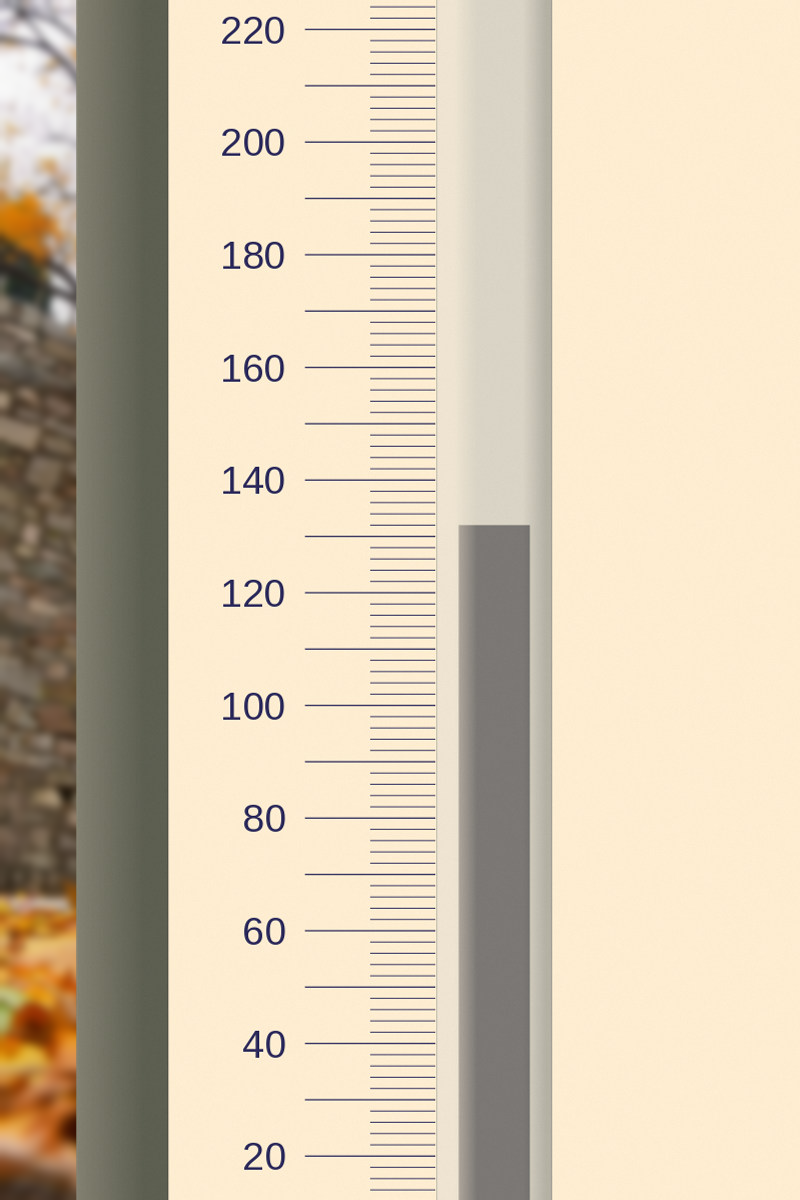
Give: 132,mmHg
